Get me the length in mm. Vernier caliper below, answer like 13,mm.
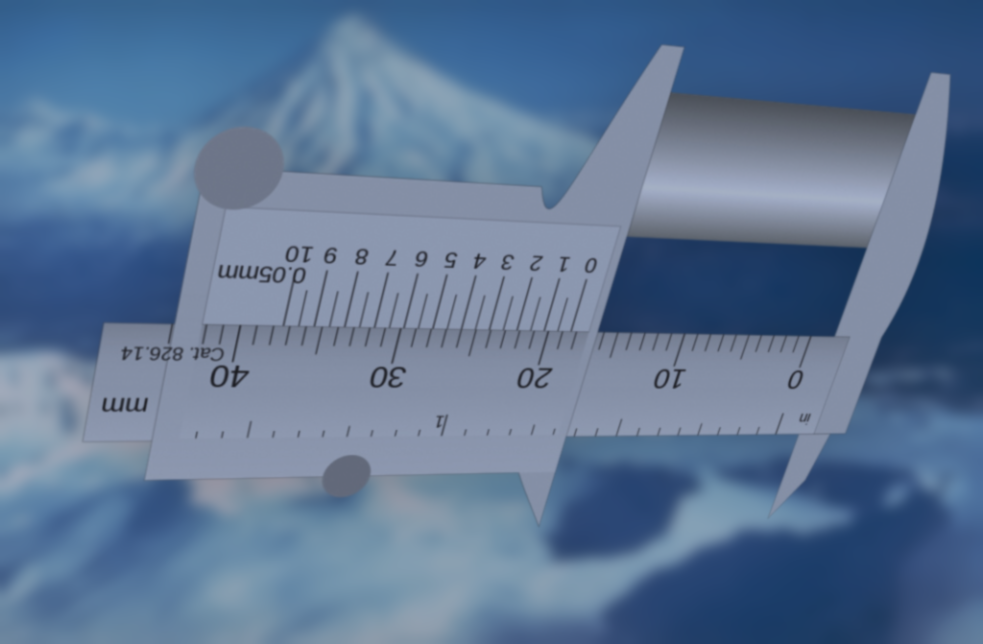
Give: 18.4,mm
